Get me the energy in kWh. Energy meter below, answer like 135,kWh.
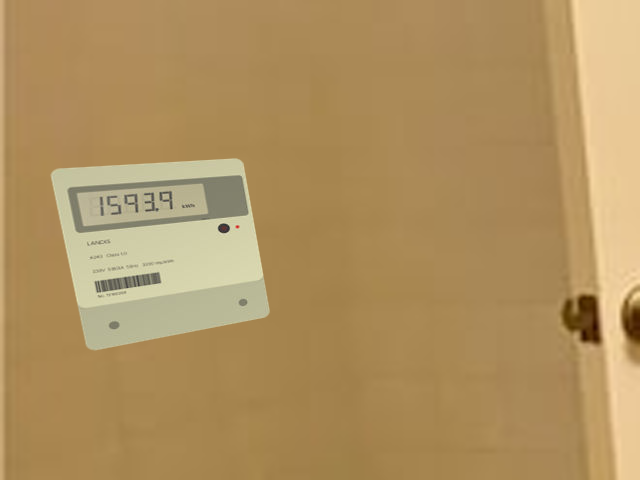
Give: 1593.9,kWh
